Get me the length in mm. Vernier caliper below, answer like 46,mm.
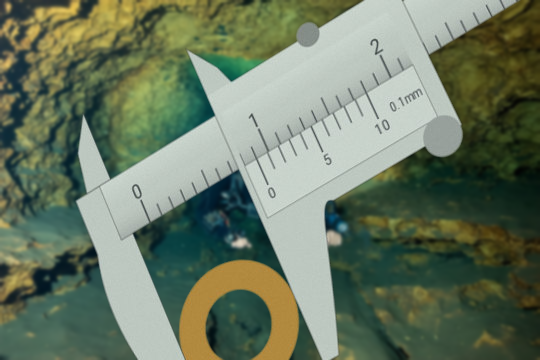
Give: 9.0,mm
